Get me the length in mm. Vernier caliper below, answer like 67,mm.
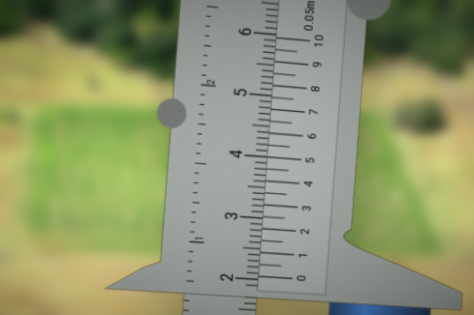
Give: 20.5,mm
